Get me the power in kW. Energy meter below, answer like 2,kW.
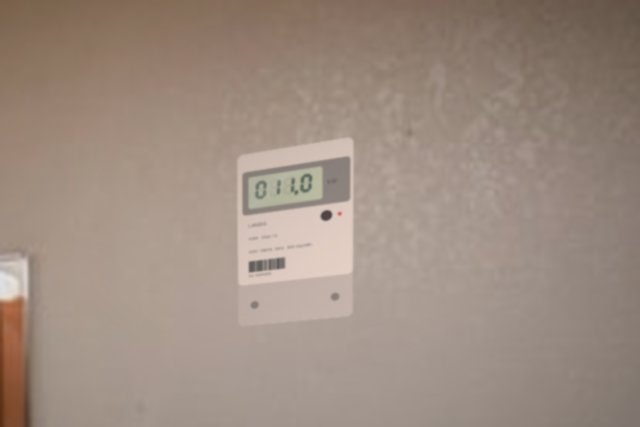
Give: 11.0,kW
